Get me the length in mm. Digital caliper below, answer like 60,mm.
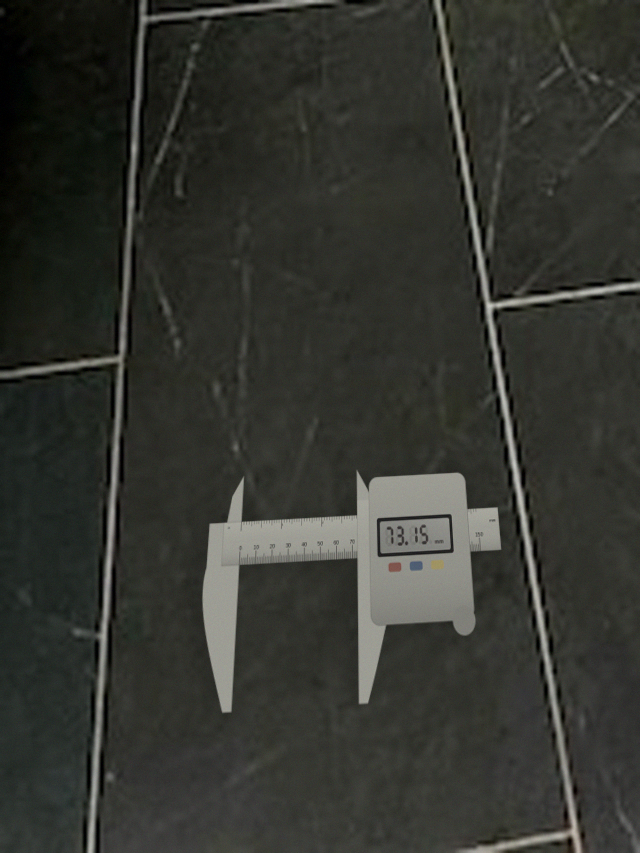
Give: 73.15,mm
